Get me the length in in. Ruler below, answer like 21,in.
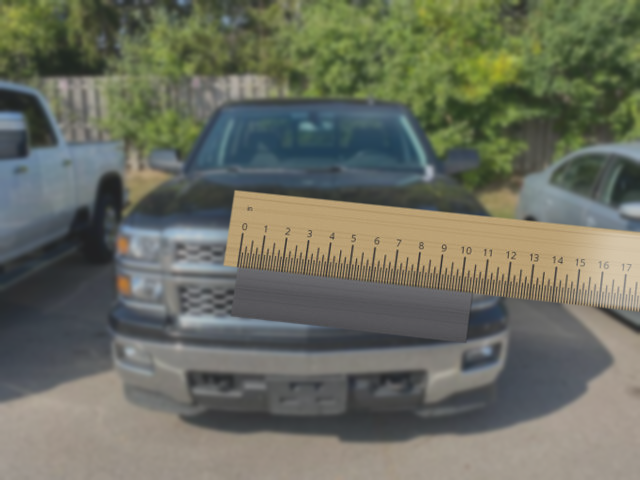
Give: 10.5,in
